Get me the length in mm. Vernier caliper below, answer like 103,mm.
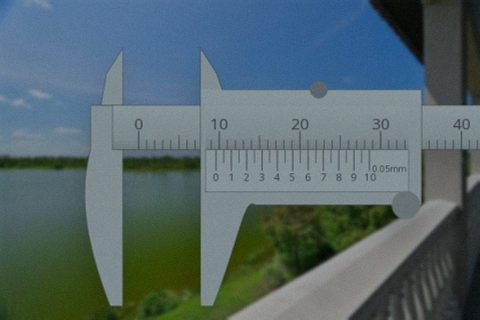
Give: 9.6,mm
